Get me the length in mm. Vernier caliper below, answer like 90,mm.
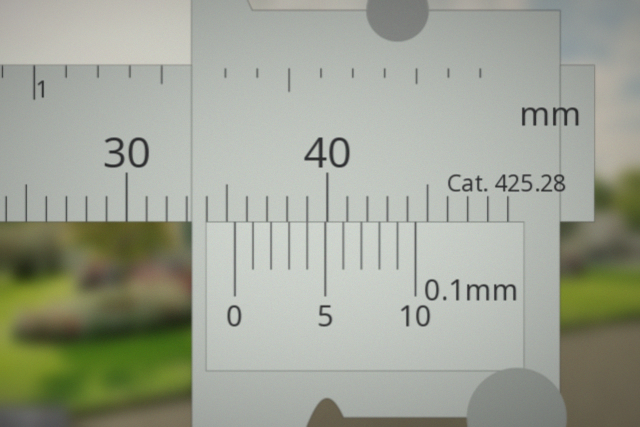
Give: 35.4,mm
